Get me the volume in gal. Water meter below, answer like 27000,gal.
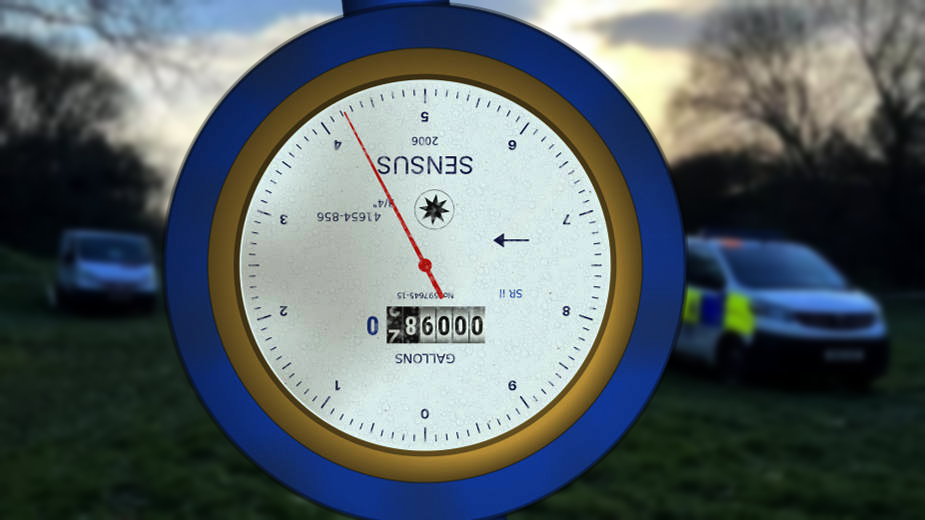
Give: 9824.2,gal
